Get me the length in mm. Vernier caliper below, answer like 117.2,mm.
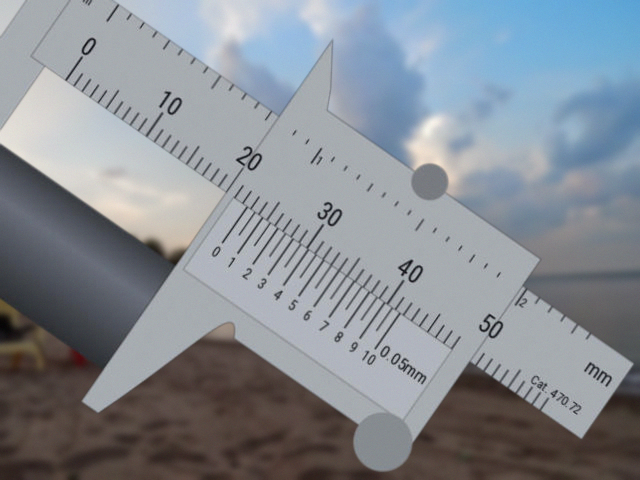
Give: 22.6,mm
